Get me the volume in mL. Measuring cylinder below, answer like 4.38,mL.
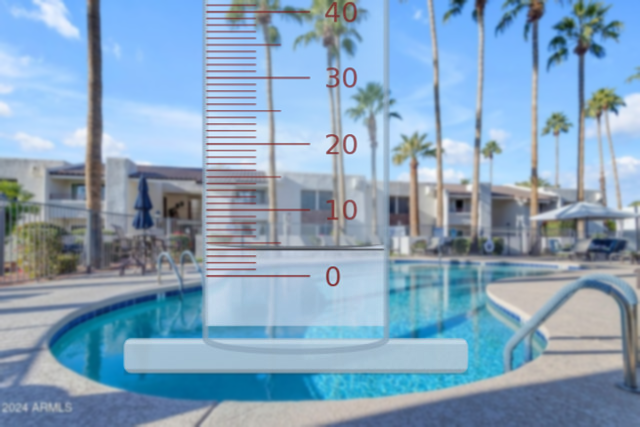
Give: 4,mL
